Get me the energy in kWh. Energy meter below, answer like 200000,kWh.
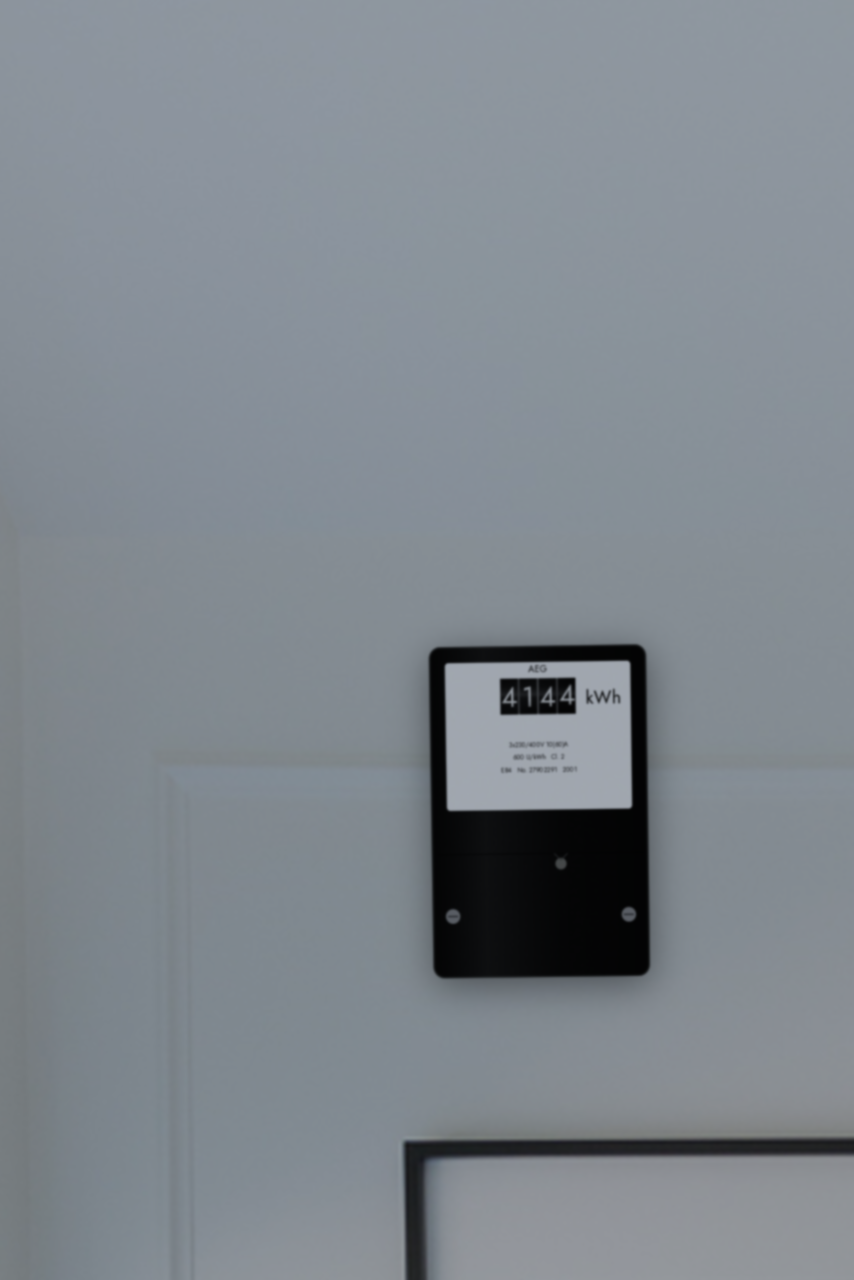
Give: 4144,kWh
